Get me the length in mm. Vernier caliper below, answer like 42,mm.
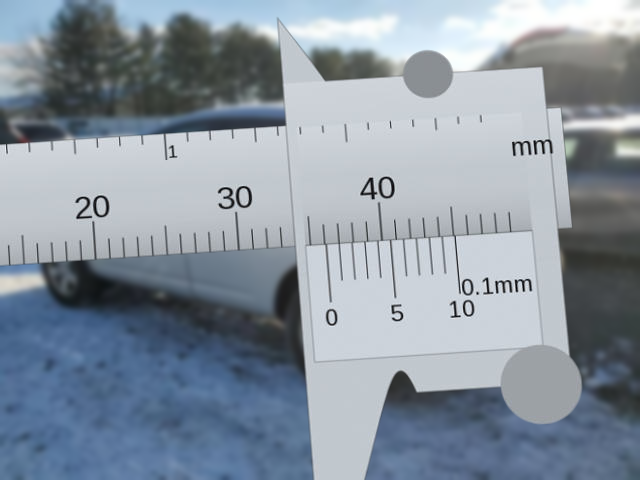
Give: 36.1,mm
